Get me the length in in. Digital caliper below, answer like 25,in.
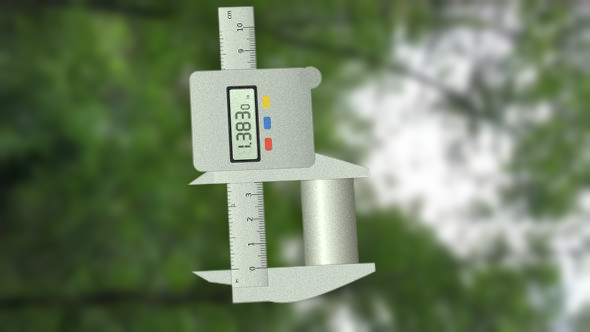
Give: 1.3830,in
